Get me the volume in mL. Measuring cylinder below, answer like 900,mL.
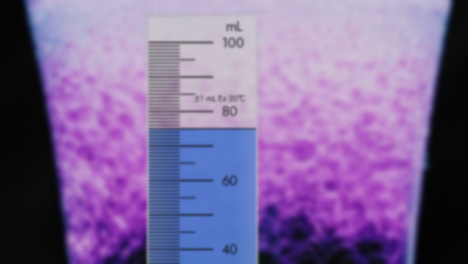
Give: 75,mL
